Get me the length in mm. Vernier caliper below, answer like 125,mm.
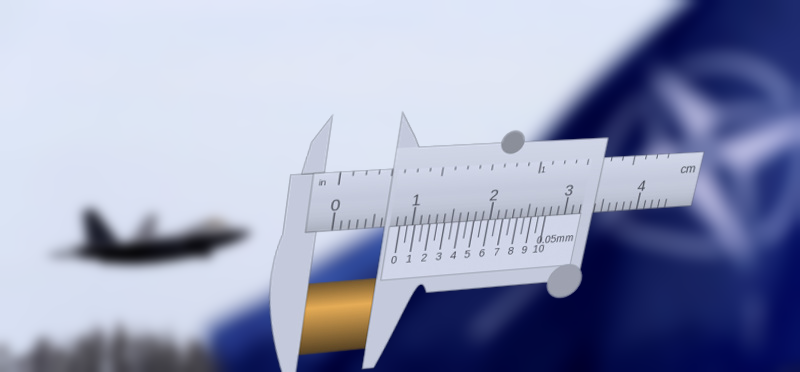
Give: 8.4,mm
